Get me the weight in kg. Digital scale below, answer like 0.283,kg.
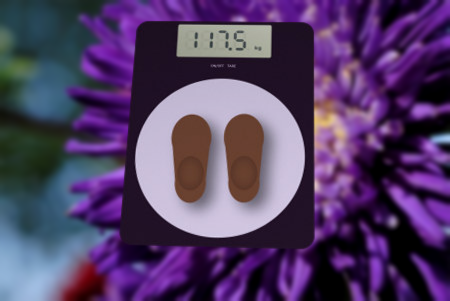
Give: 117.5,kg
